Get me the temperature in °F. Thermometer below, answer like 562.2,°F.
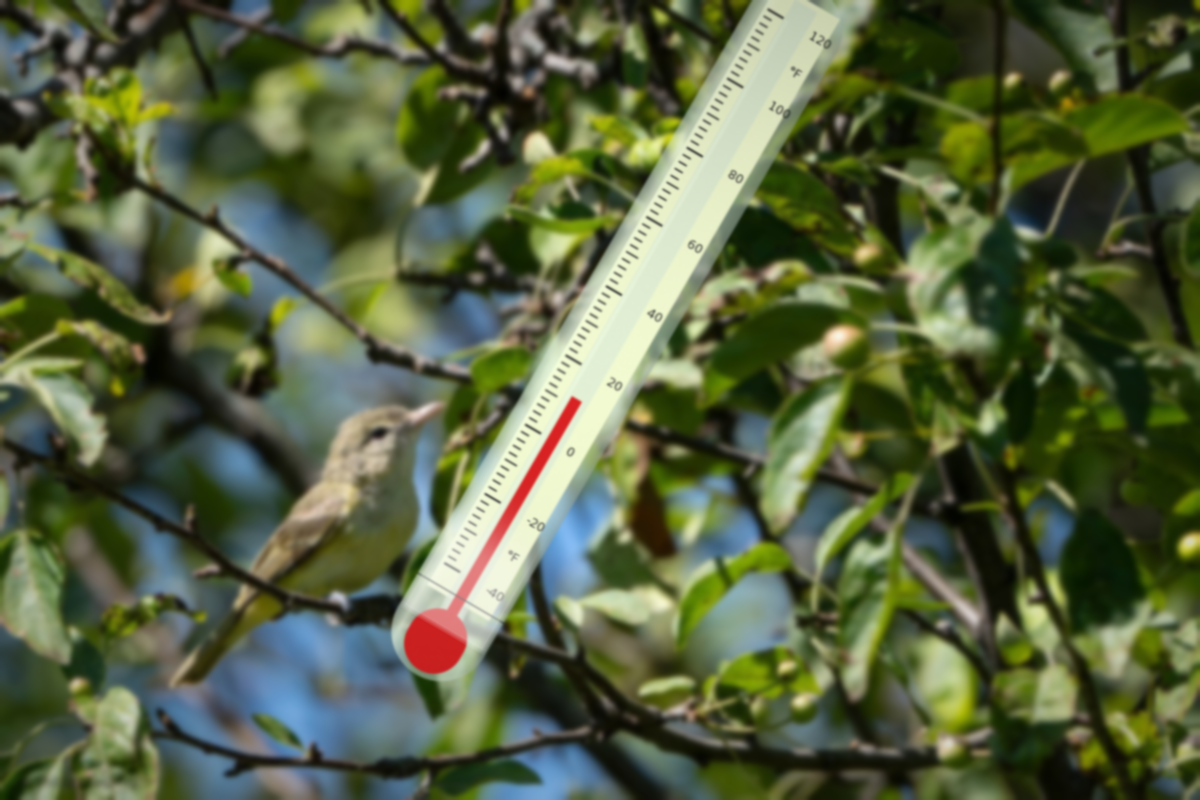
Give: 12,°F
